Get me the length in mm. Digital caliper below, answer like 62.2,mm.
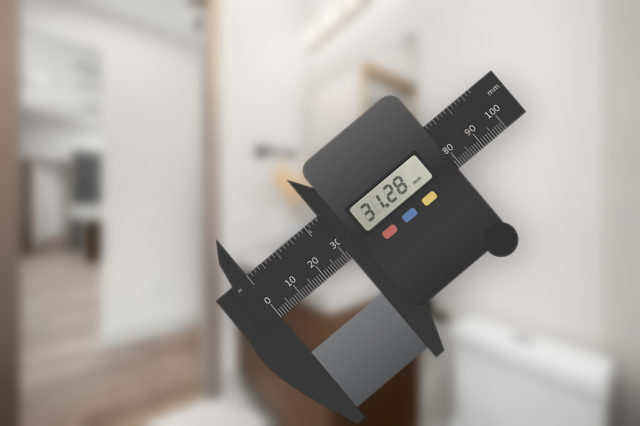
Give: 31.28,mm
